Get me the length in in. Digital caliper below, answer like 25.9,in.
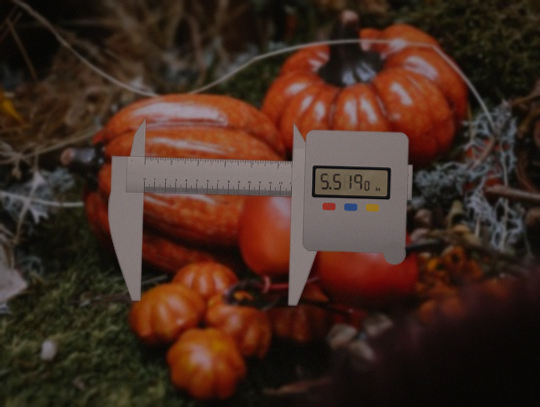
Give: 5.5190,in
